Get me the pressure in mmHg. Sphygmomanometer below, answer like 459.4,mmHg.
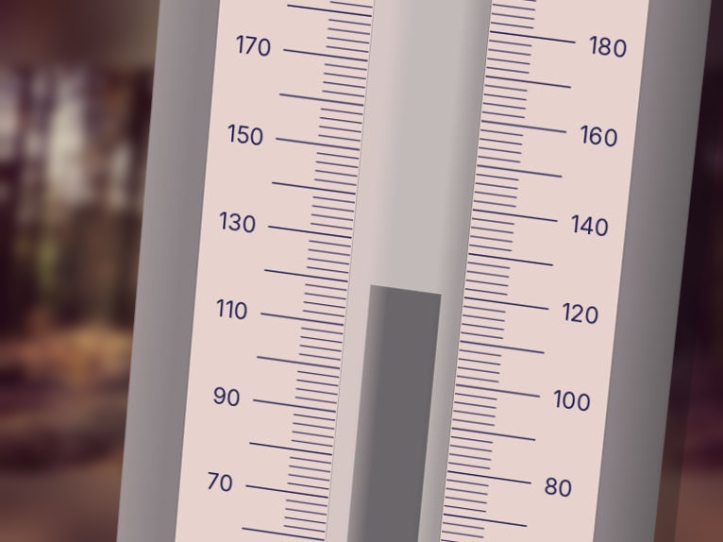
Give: 120,mmHg
